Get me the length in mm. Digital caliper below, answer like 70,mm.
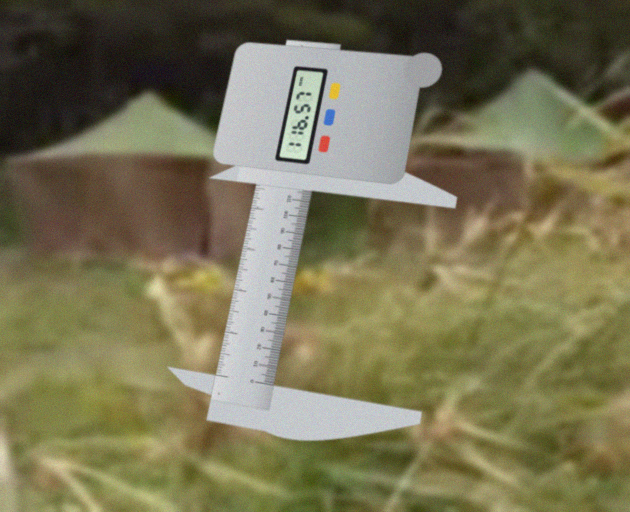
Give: 116.57,mm
